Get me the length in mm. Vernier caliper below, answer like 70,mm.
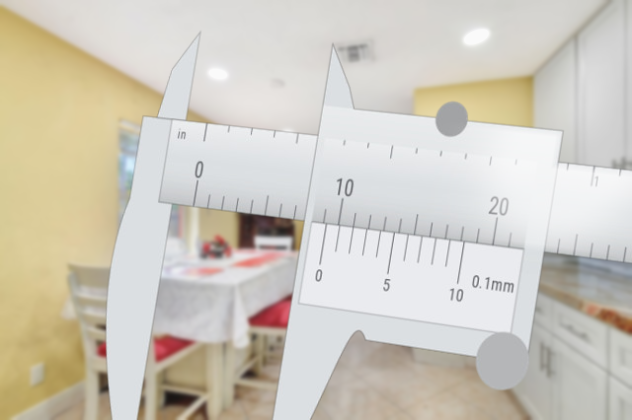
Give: 9.2,mm
